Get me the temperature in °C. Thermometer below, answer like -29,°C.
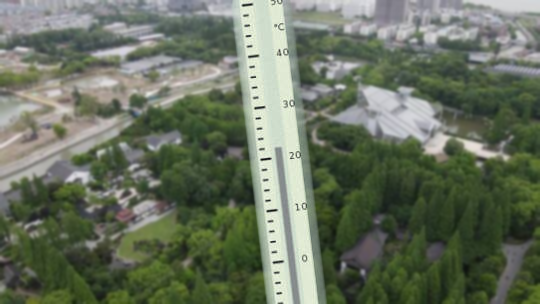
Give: 22,°C
